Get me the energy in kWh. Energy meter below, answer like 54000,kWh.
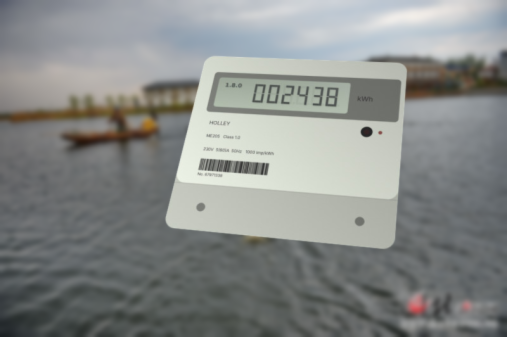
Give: 2438,kWh
